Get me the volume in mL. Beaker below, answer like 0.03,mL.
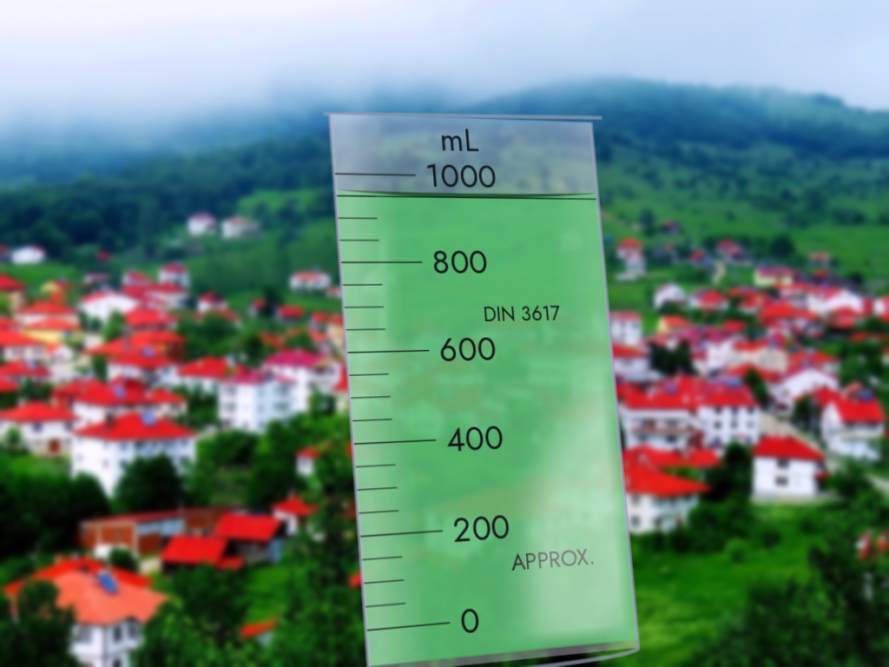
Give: 950,mL
